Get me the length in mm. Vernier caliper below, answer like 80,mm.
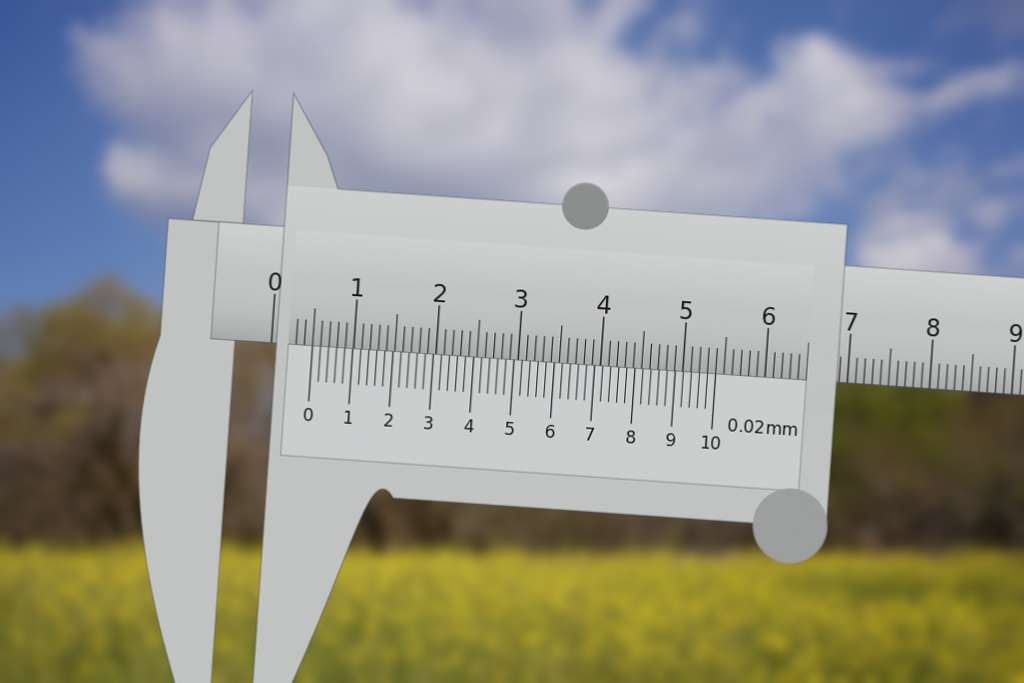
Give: 5.0,mm
